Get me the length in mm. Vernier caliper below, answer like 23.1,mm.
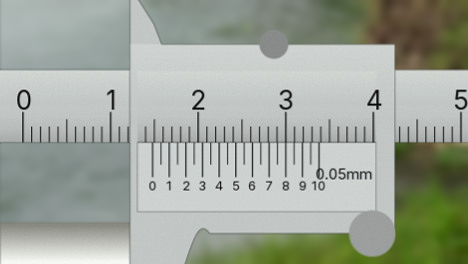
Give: 14.8,mm
